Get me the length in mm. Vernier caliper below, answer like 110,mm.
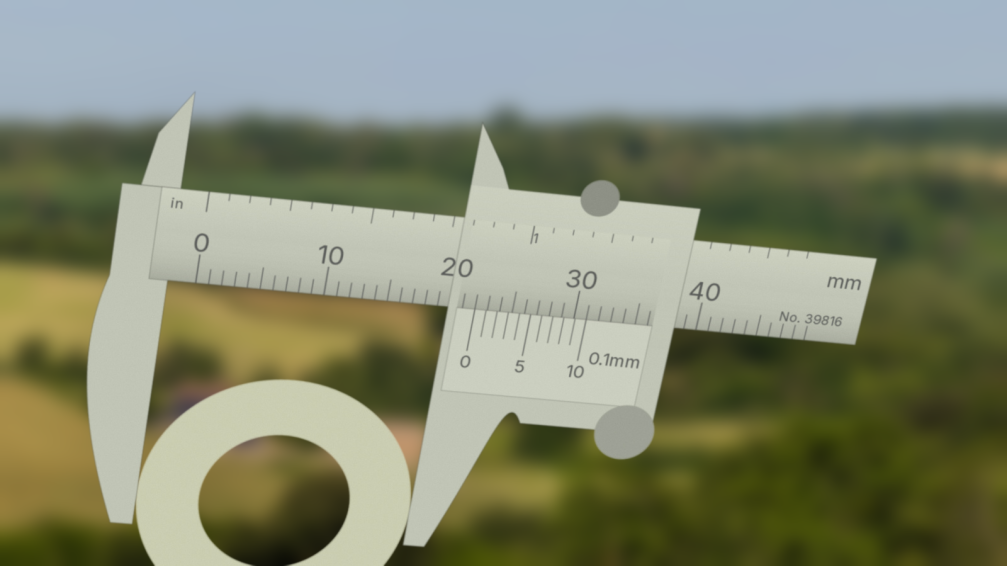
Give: 22.0,mm
